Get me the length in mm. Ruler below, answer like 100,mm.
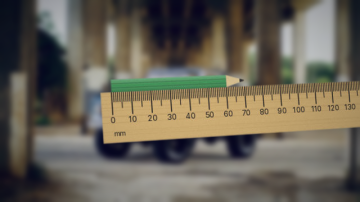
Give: 70,mm
